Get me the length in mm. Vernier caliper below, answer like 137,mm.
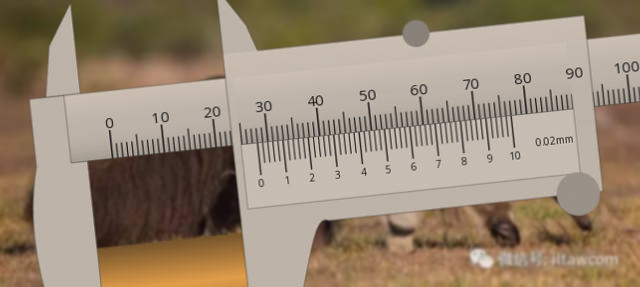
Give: 28.0,mm
